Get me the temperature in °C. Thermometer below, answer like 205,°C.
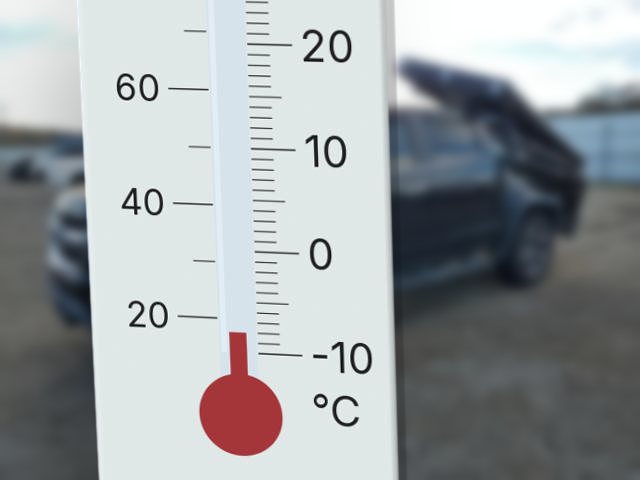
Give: -8,°C
